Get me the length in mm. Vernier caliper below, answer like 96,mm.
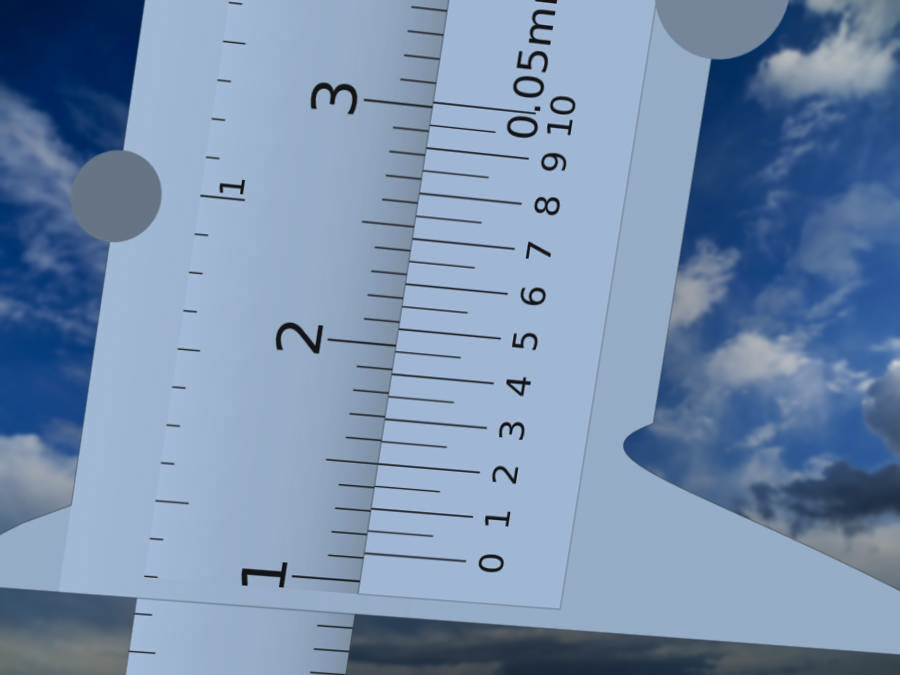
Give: 11.2,mm
